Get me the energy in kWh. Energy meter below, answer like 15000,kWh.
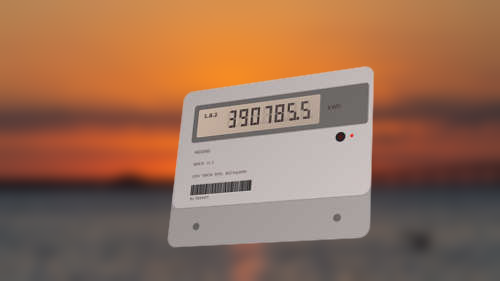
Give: 390785.5,kWh
